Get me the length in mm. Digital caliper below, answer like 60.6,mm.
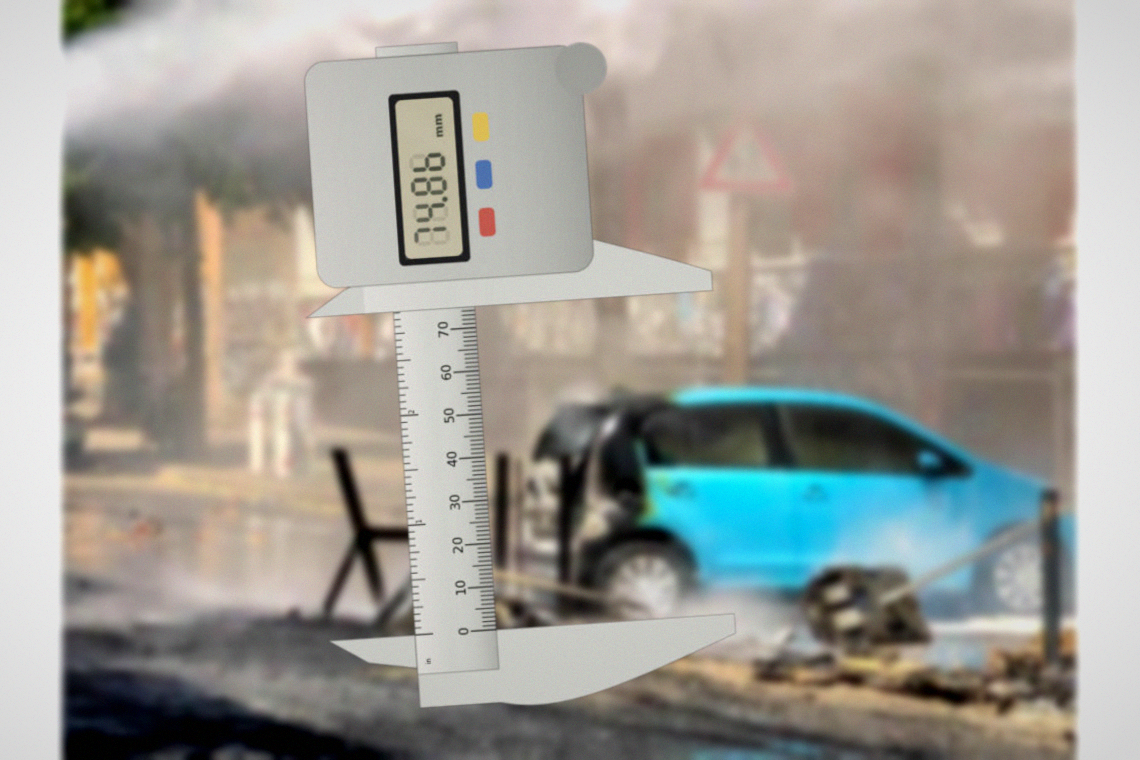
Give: 74.86,mm
